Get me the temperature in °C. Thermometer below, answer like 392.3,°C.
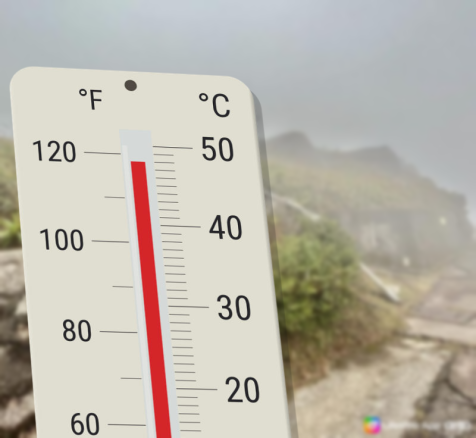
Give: 48,°C
